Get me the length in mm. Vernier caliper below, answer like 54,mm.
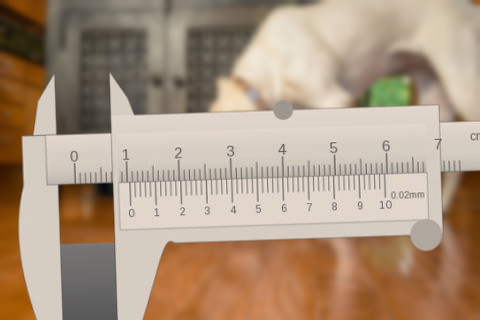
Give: 10.5,mm
